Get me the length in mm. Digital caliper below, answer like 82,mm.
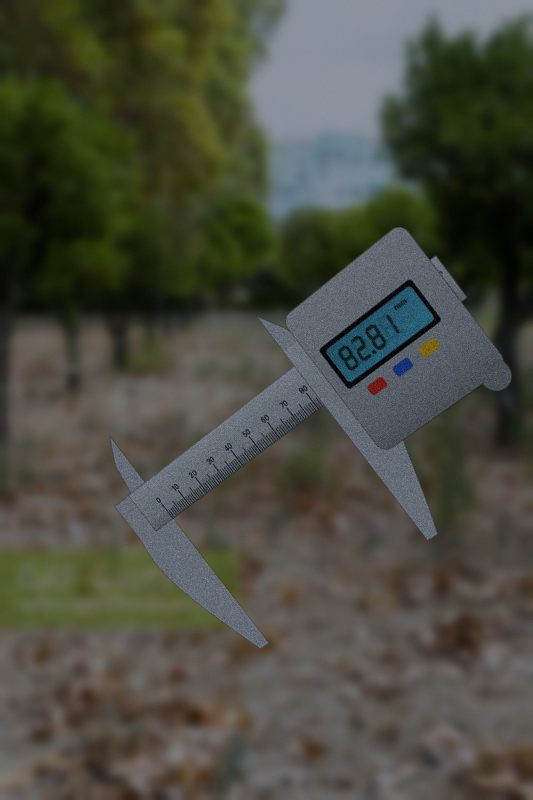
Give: 82.81,mm
